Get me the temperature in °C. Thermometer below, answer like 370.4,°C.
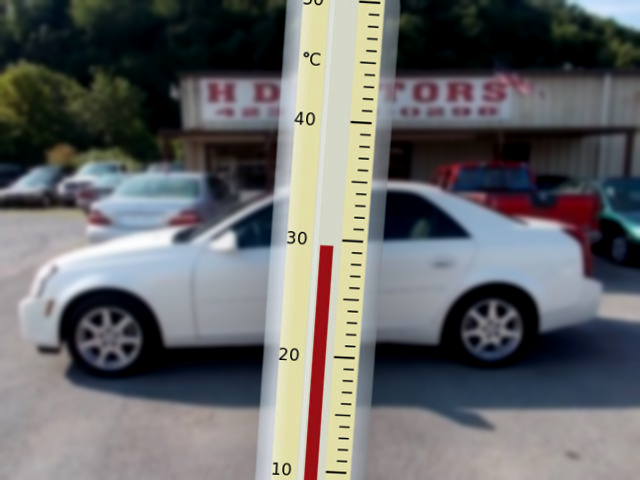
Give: 29.5,°C
